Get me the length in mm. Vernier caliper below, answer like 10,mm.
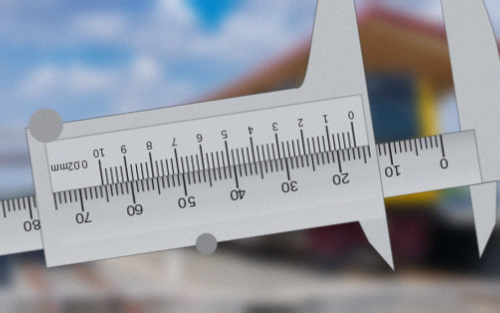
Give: 16.5,mm
